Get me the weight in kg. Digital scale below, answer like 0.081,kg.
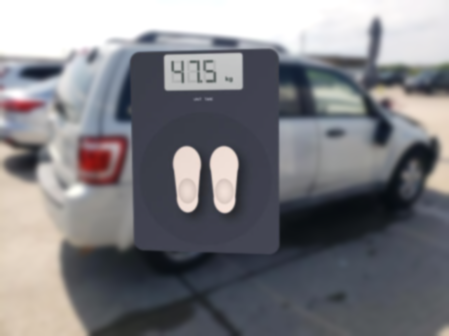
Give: 47.5,kg
